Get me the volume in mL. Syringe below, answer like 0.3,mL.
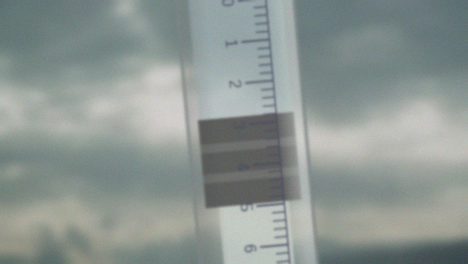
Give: 2.8,mL
